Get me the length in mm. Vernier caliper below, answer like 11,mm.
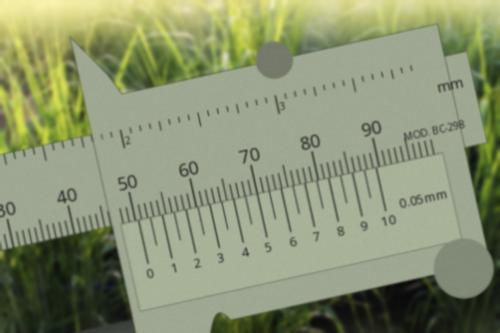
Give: 50.5,mm
